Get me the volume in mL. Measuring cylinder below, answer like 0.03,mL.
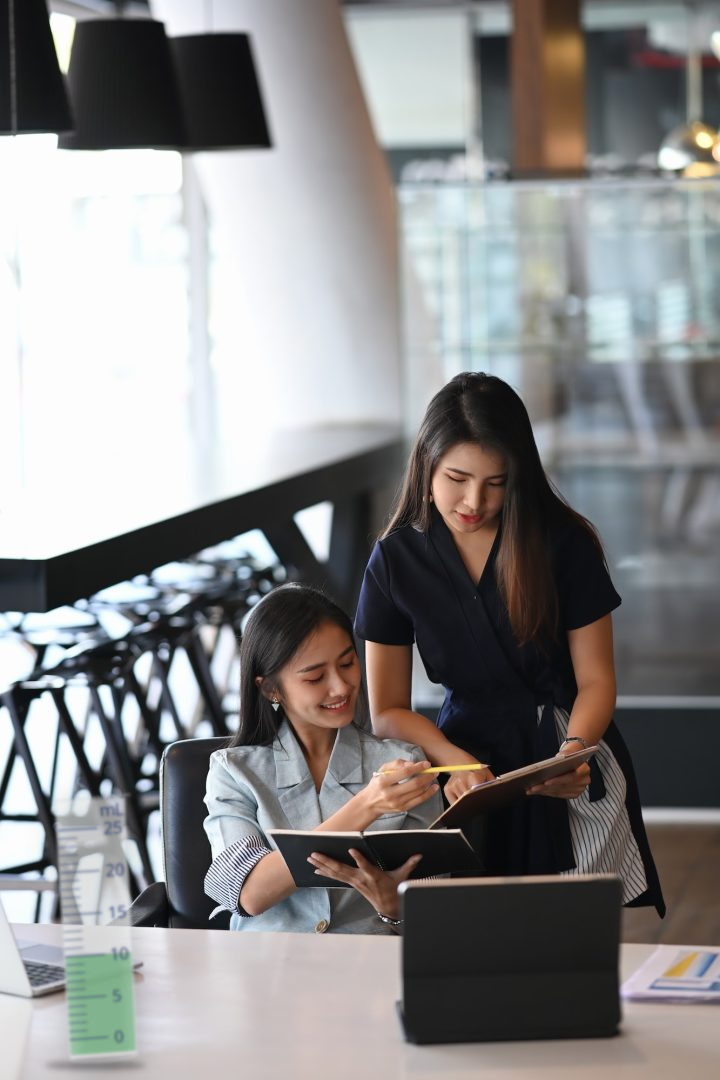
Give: 10,mL
